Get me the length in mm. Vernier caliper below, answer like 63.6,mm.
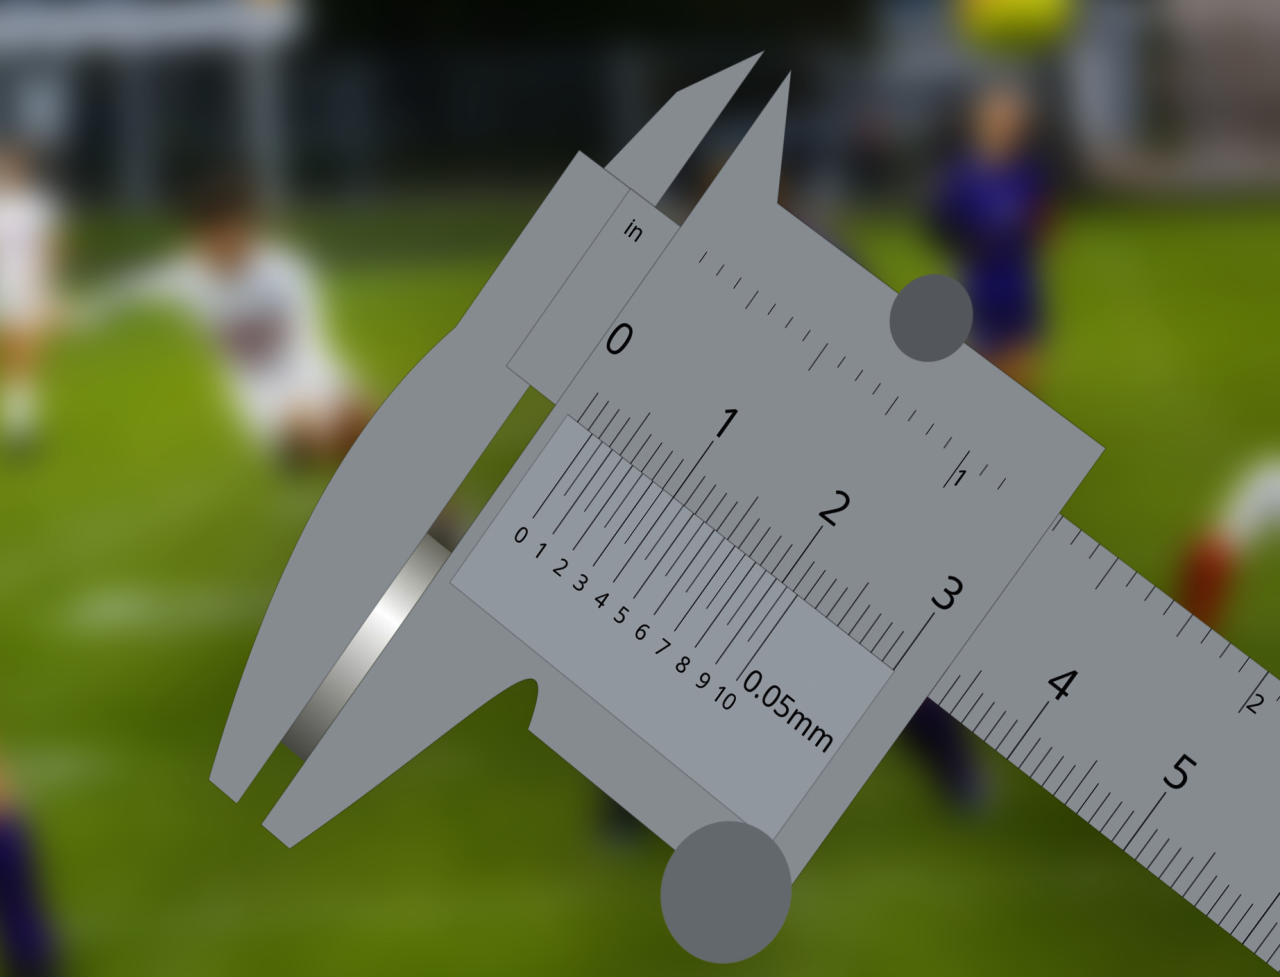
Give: 2.4,mm
